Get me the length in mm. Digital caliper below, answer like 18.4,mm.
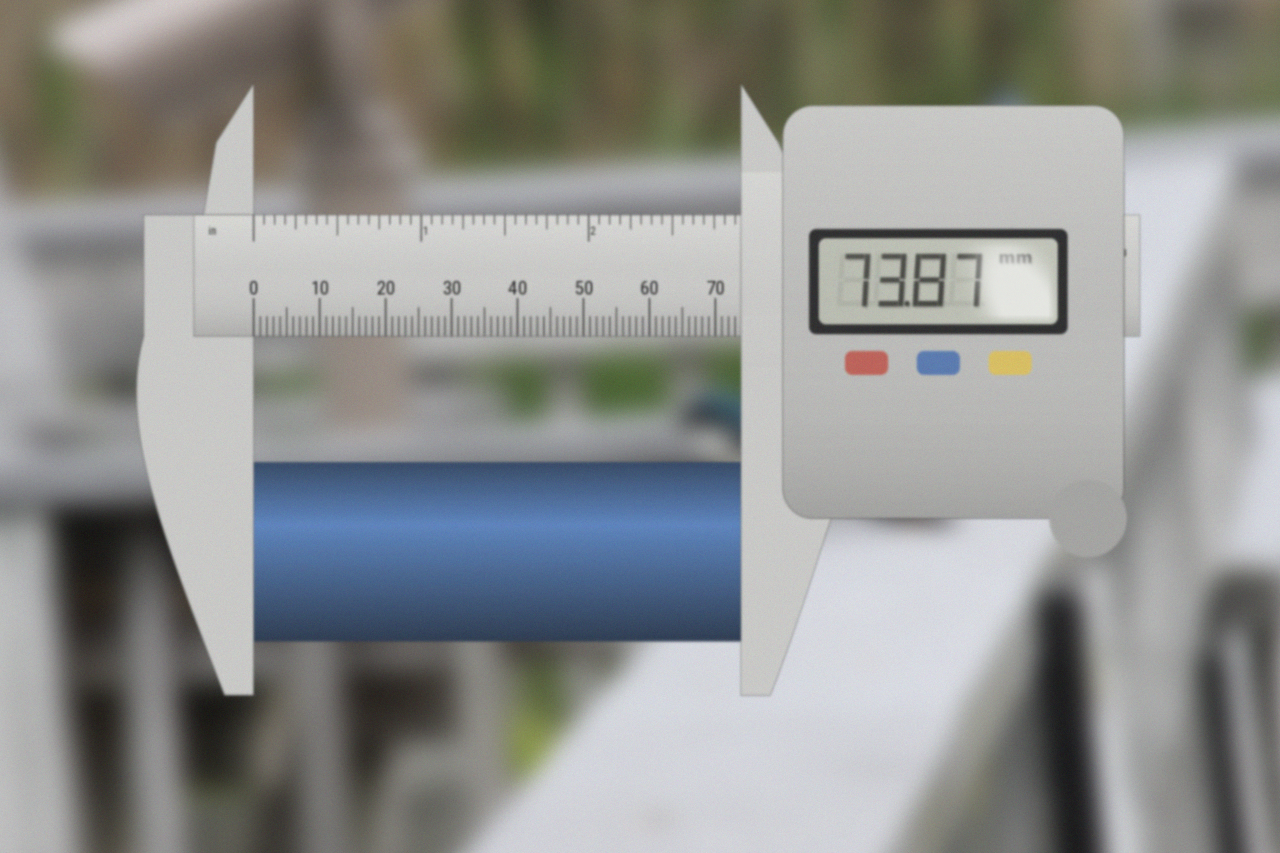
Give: 73.87,mm
